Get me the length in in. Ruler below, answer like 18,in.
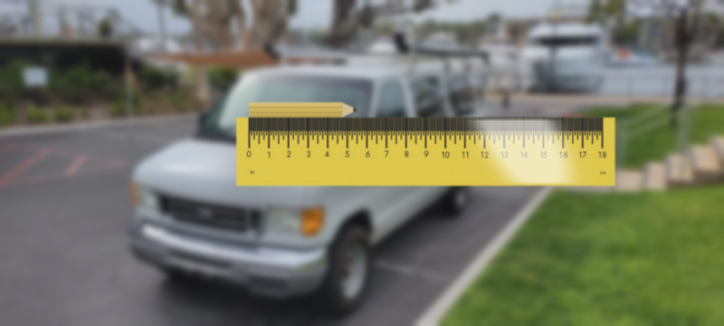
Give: 5.5,in
